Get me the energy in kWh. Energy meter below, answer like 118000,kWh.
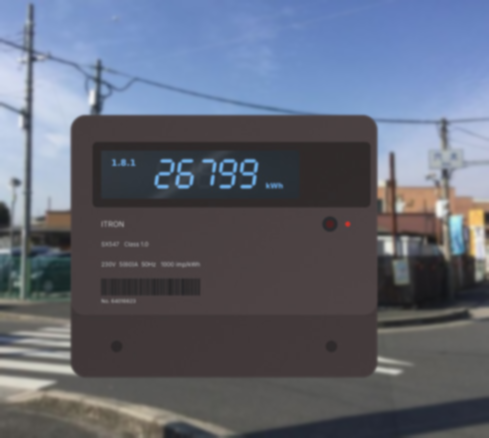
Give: 26799,kWh
